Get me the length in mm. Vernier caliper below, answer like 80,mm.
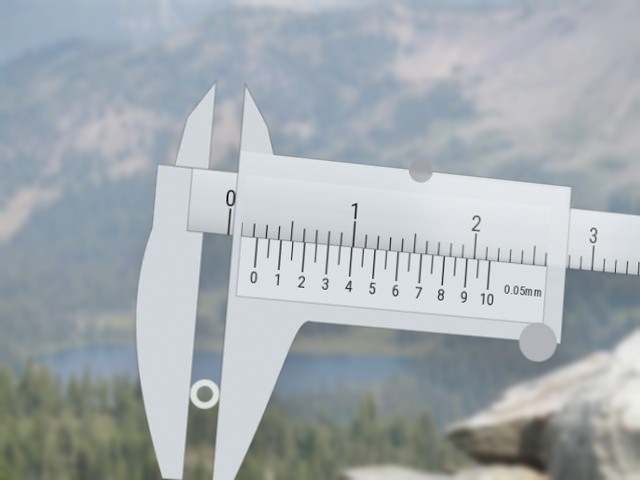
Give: 2.3,mm
